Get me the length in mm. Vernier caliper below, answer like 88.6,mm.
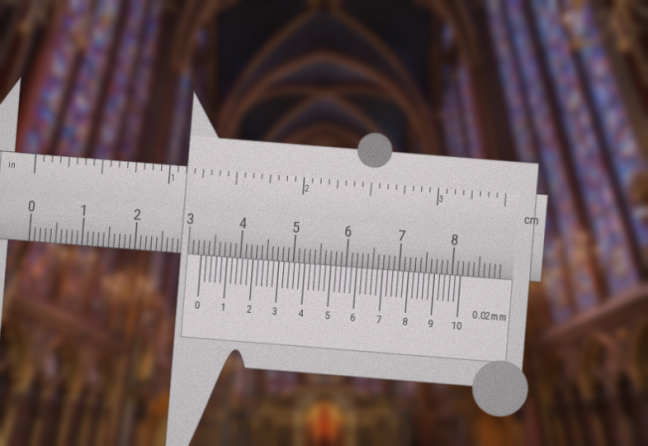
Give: 32.6,mm
